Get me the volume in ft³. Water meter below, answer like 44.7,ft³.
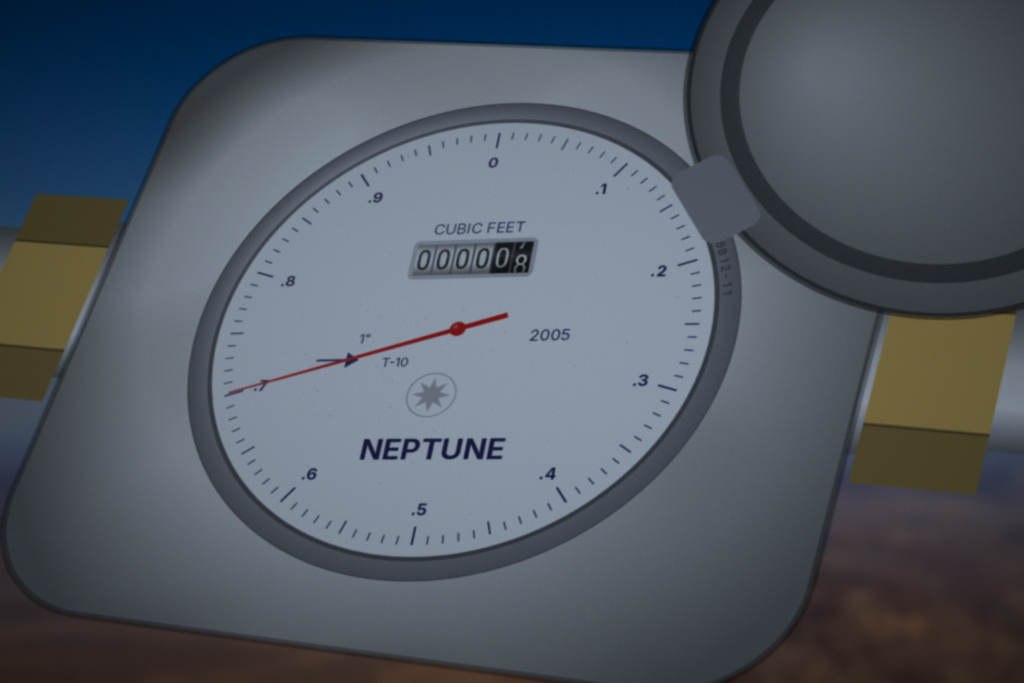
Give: 7.70,ft³
